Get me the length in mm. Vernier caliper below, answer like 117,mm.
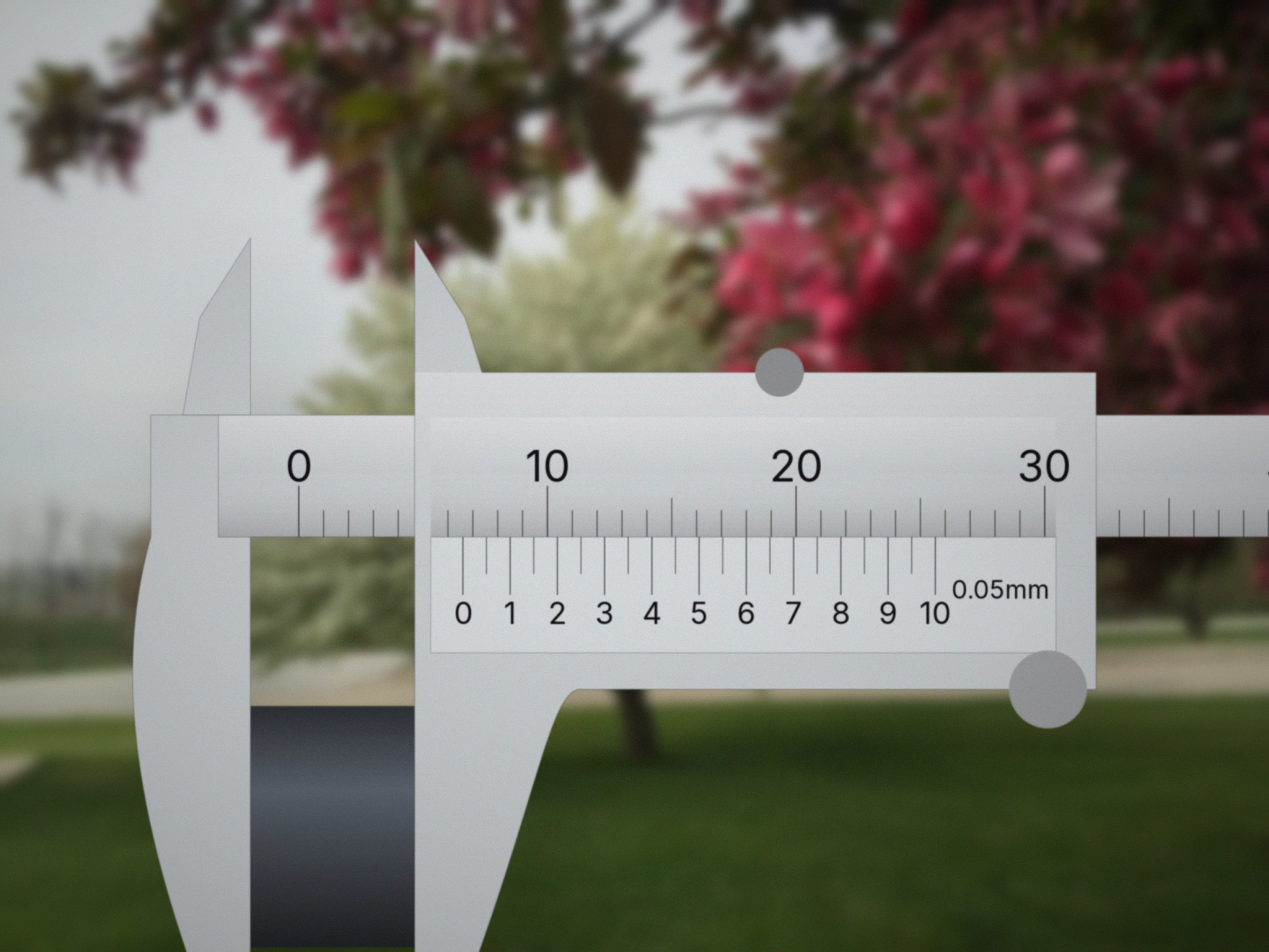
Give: 6.60,mm
